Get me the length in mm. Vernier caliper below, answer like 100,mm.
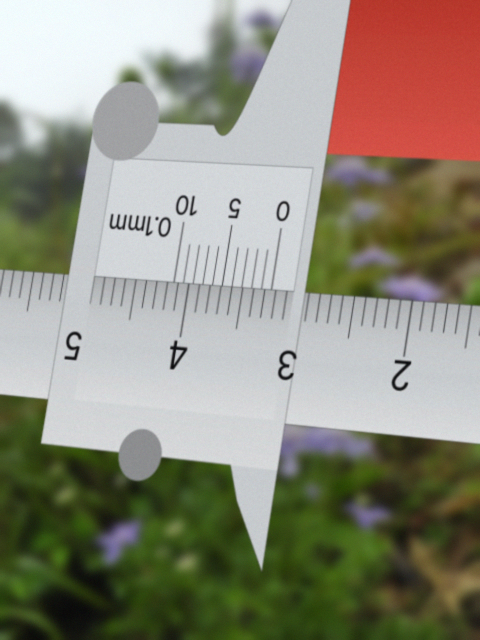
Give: 32.4,mm
